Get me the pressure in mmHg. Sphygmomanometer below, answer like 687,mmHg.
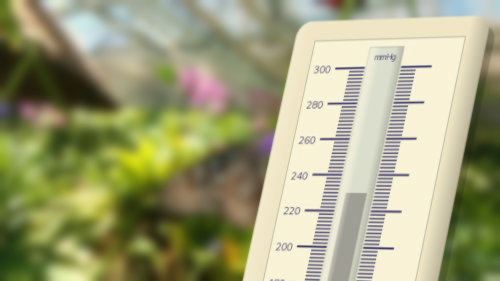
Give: 230,mmHg
